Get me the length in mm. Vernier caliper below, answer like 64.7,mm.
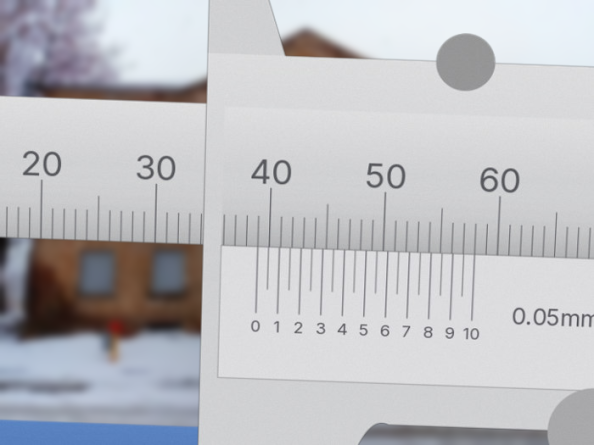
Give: 39.0,mm
